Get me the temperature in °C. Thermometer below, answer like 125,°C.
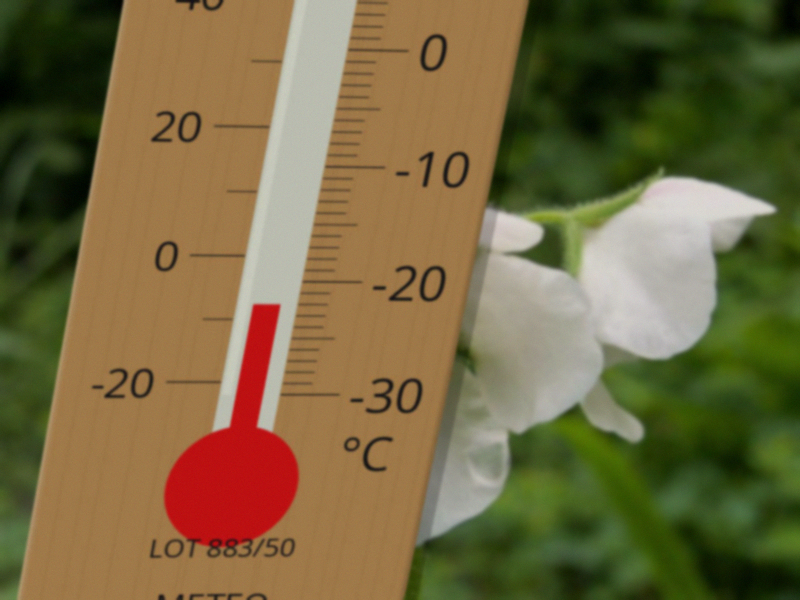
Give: -22,°C
